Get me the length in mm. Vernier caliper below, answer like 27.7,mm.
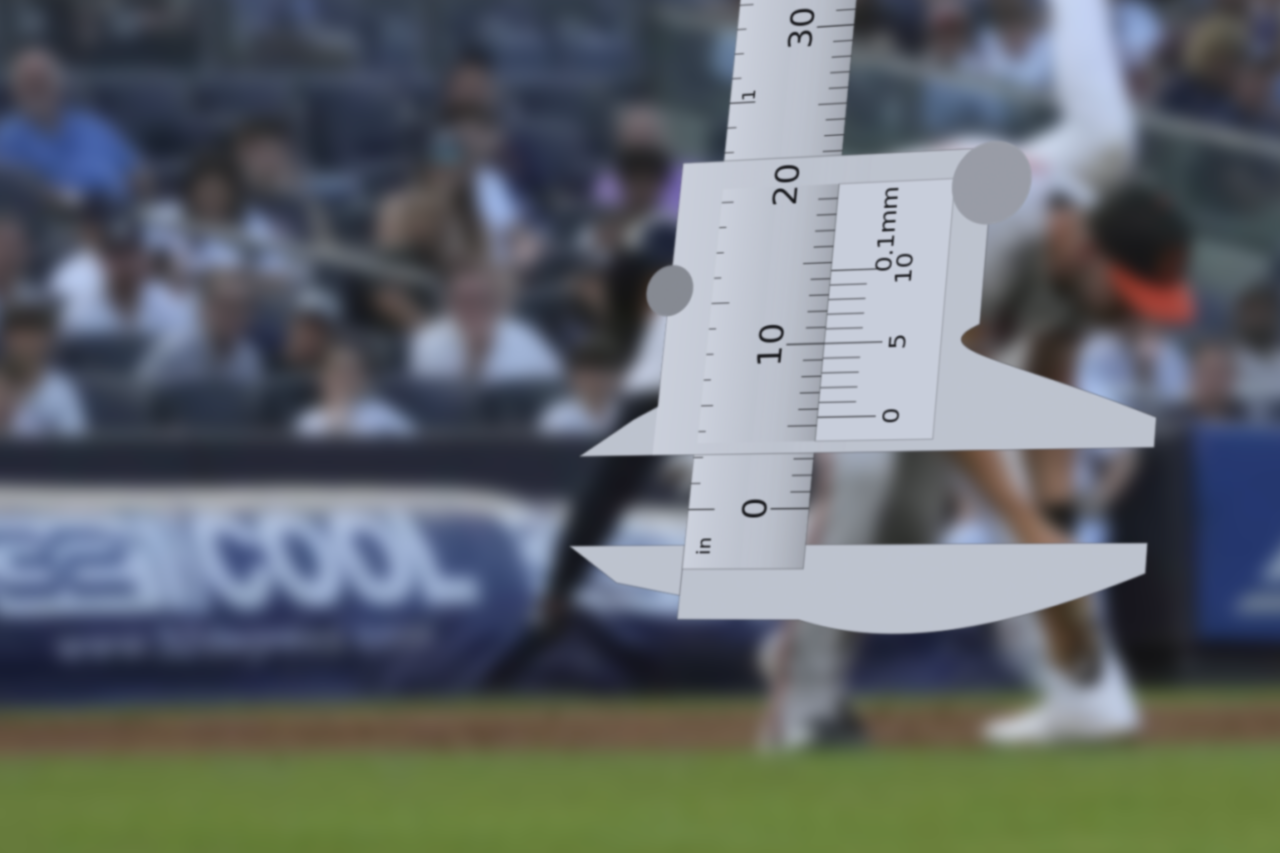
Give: 5.5,mm
